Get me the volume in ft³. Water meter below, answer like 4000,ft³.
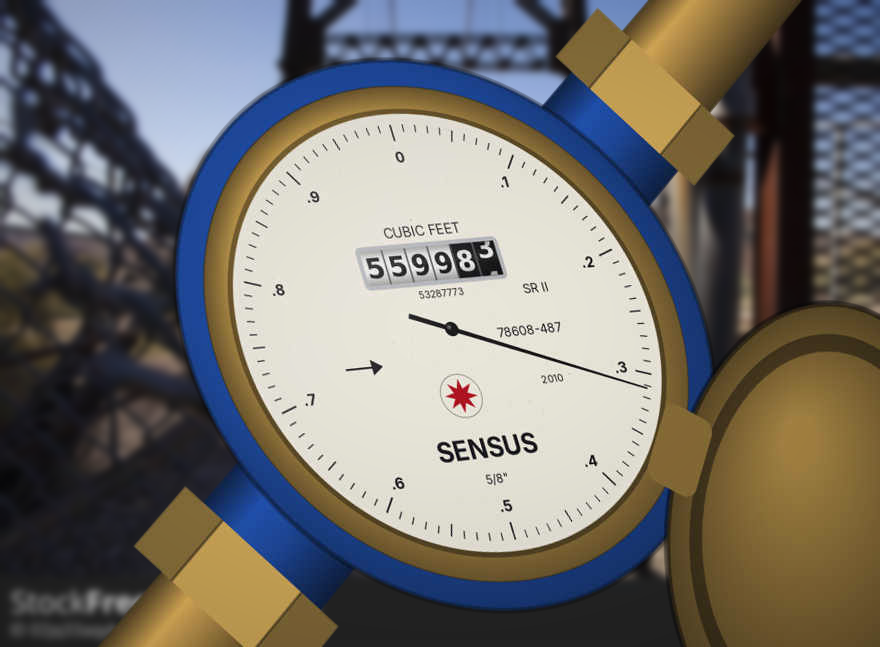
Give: 559983.31,ft³
